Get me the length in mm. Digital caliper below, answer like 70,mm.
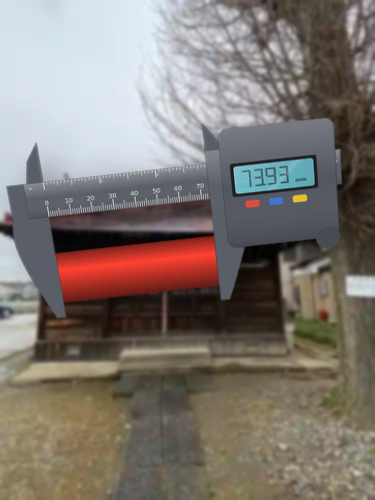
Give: 73.93,mm
